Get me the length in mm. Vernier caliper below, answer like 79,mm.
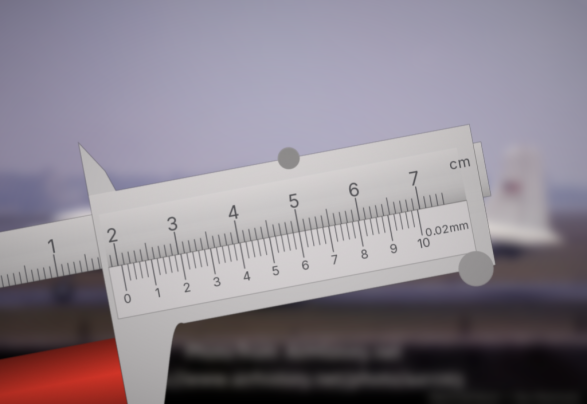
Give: 20.6,mm
